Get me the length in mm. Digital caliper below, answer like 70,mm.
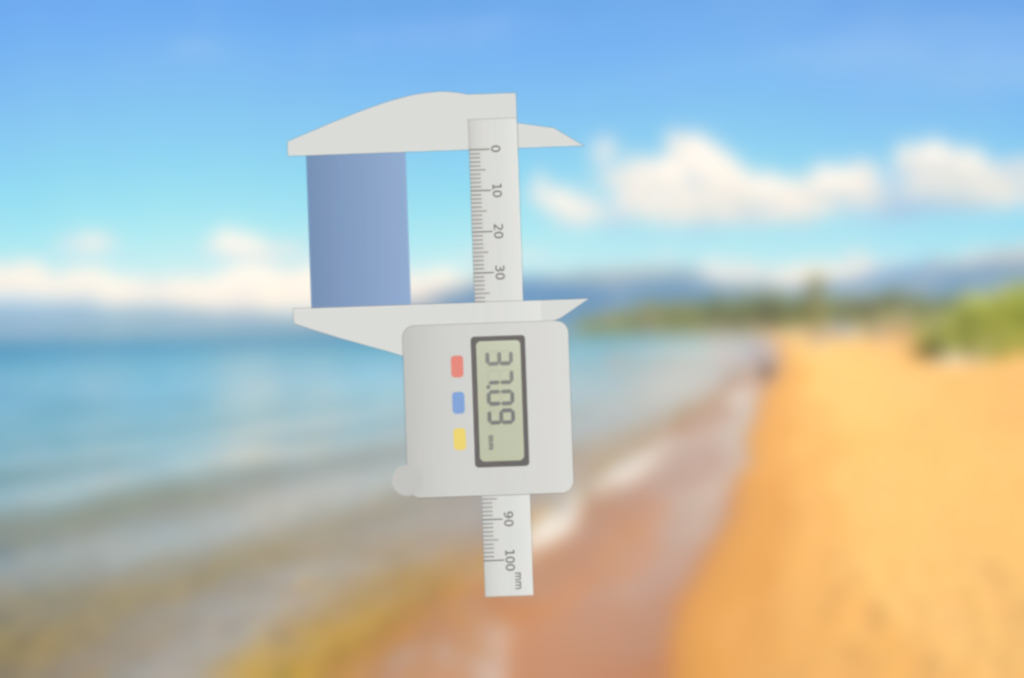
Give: 37.09,mm
